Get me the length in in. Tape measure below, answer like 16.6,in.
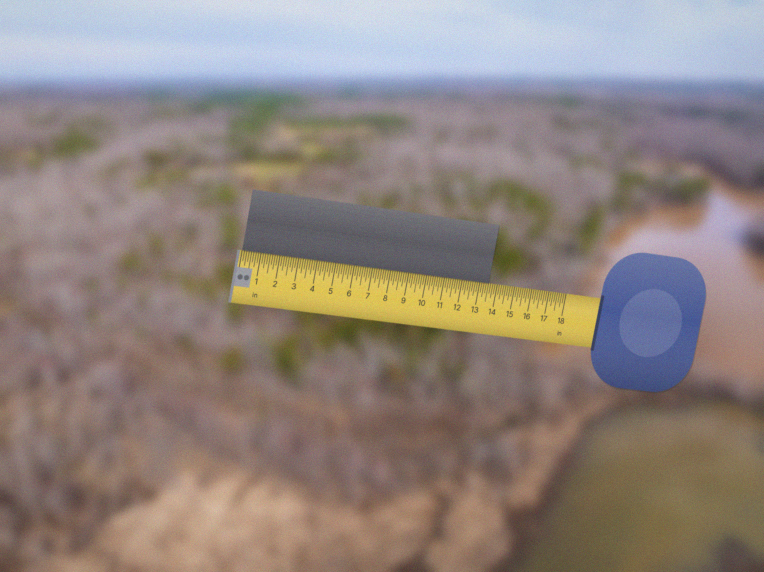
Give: 13.5,in
